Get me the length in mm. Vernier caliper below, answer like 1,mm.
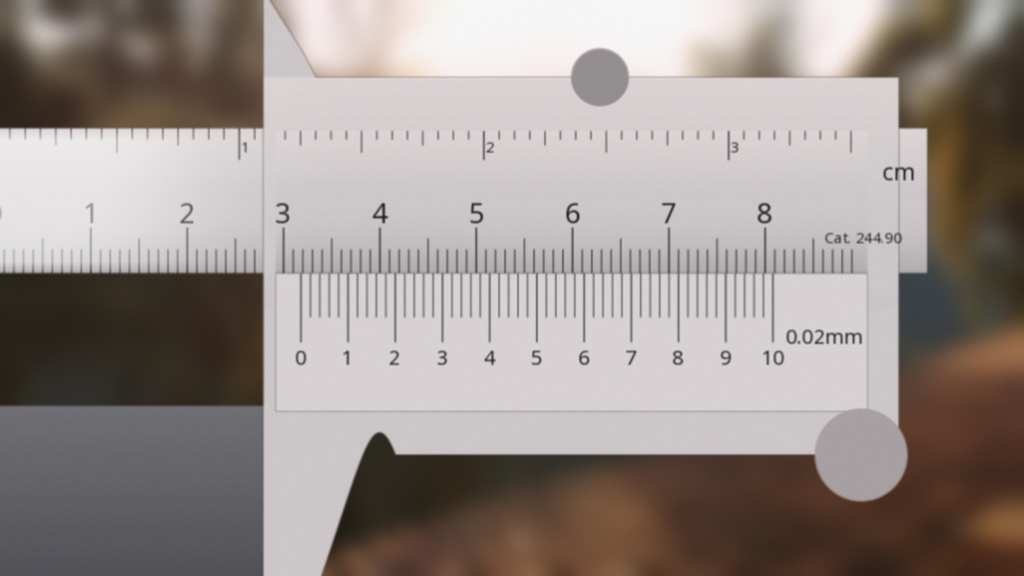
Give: 31.8,mm
